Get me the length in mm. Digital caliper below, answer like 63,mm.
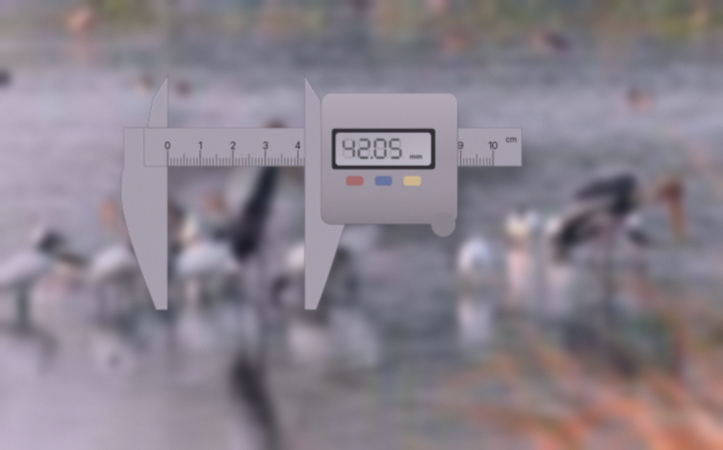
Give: 42.05,mm
